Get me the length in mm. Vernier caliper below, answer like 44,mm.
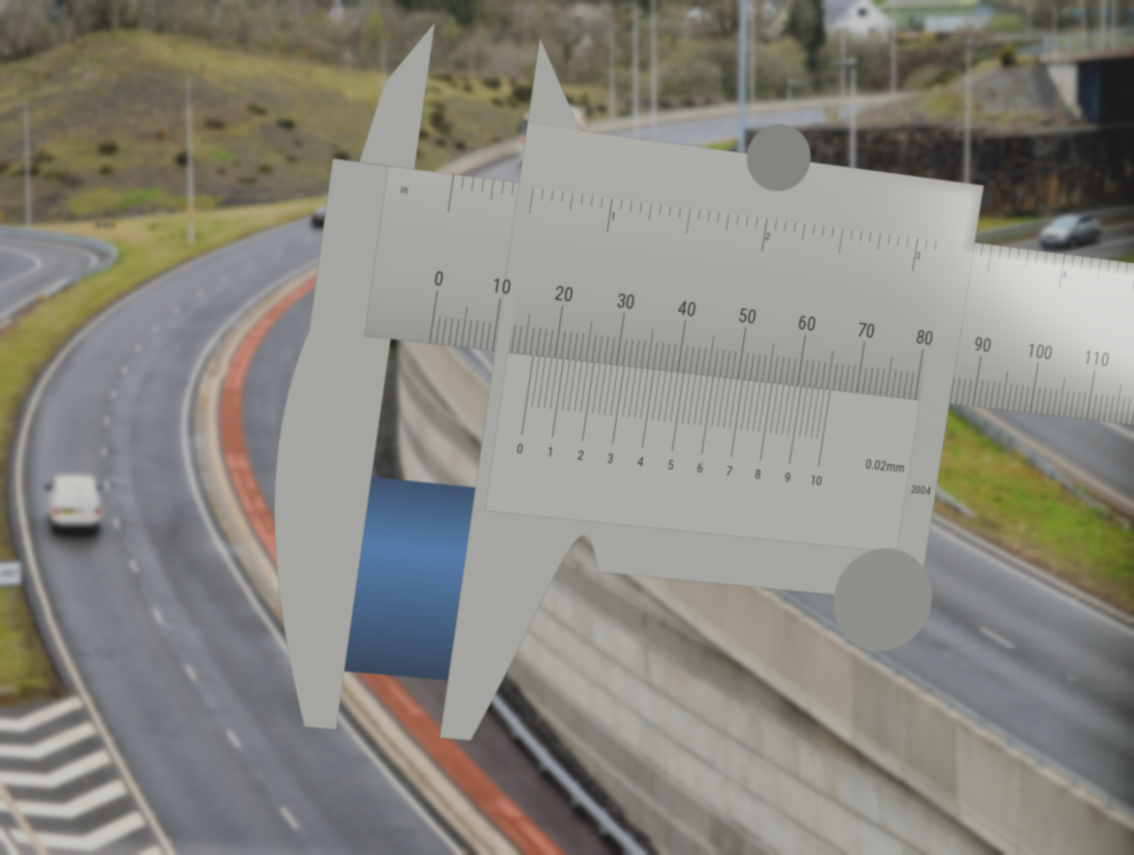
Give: 16.5,mm
